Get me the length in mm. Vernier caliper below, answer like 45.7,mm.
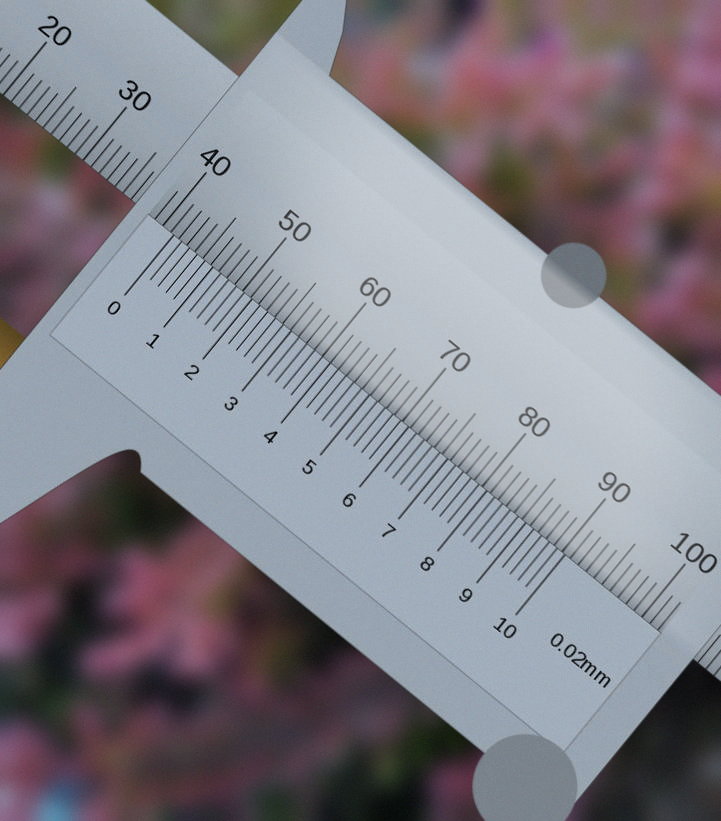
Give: 41.4,mm
